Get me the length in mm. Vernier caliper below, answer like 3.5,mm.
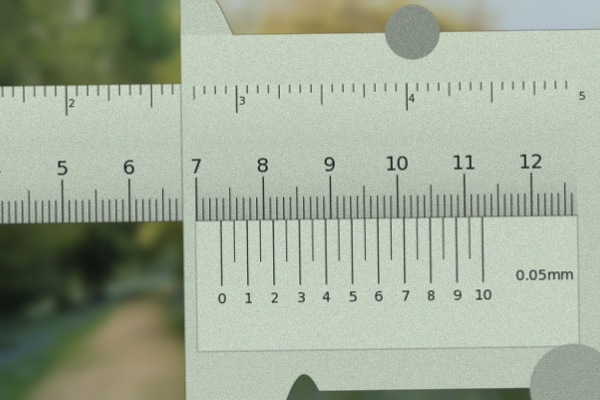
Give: 73.6,mm
